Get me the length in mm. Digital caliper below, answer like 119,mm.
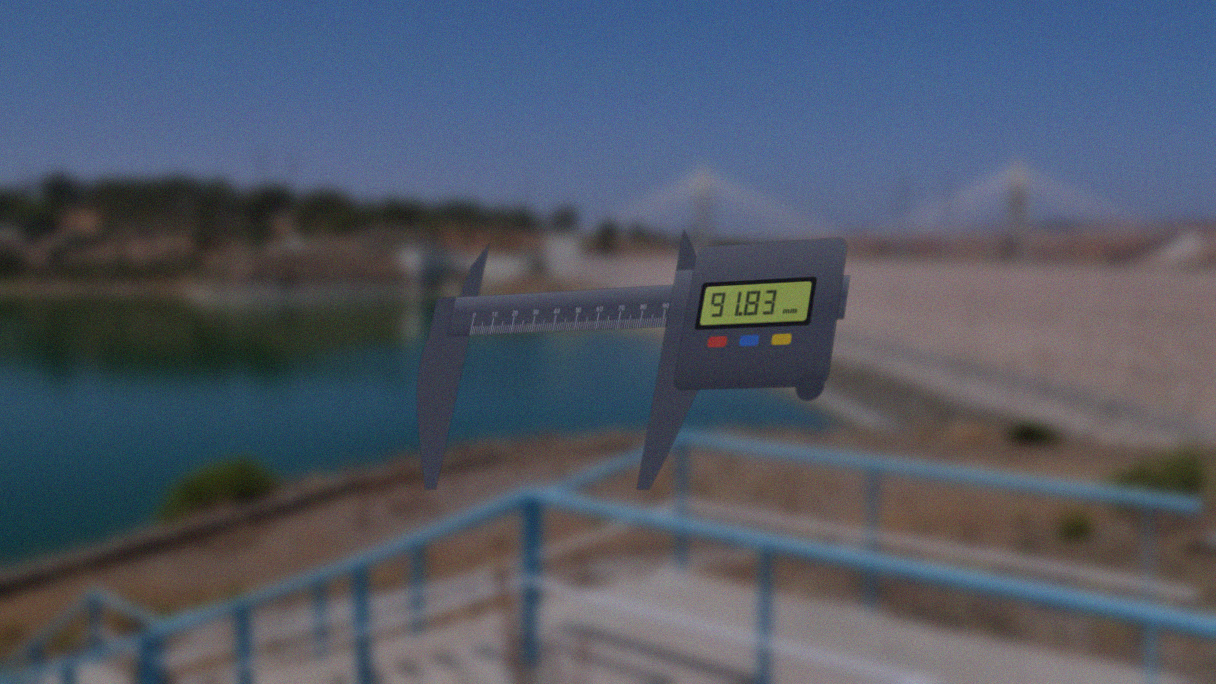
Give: 91.83,mm
